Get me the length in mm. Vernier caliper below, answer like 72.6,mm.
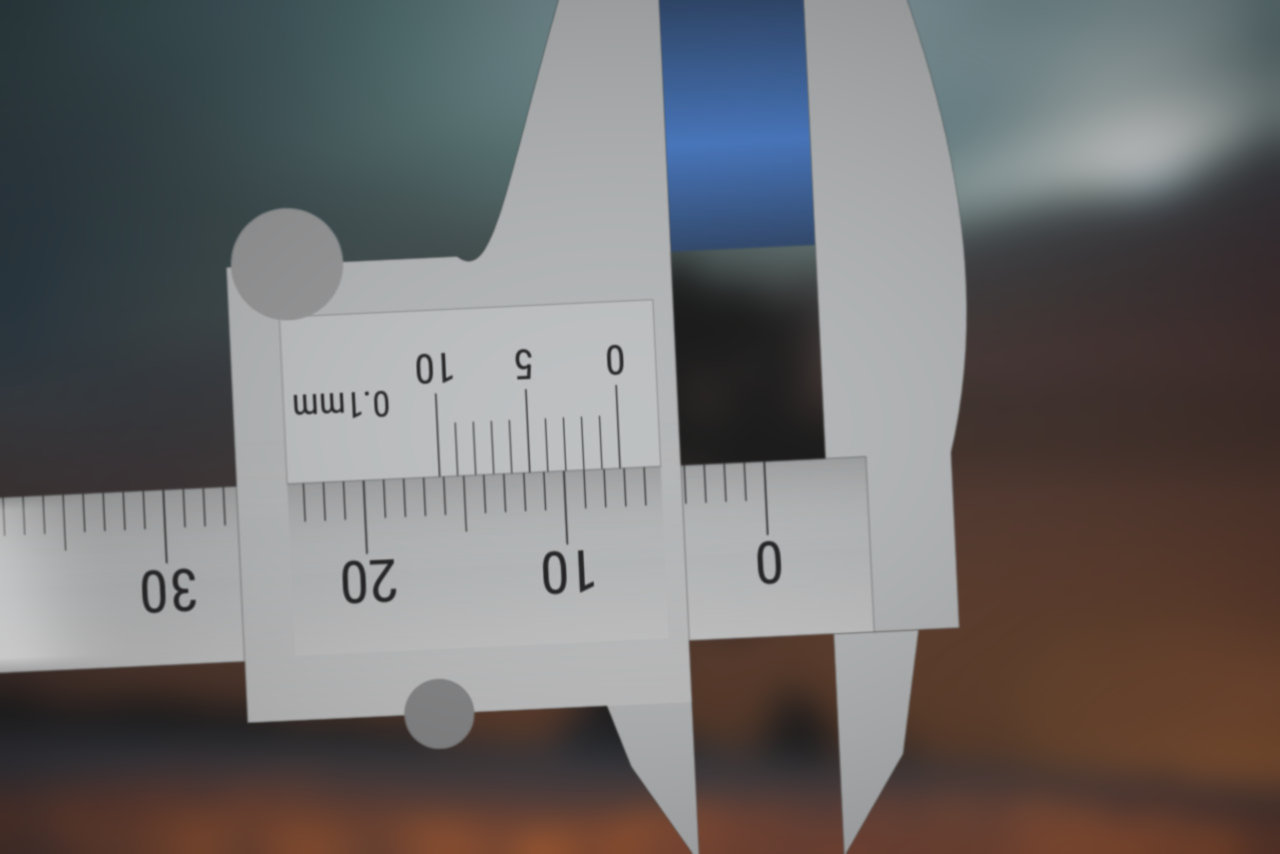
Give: 7.2,mm
